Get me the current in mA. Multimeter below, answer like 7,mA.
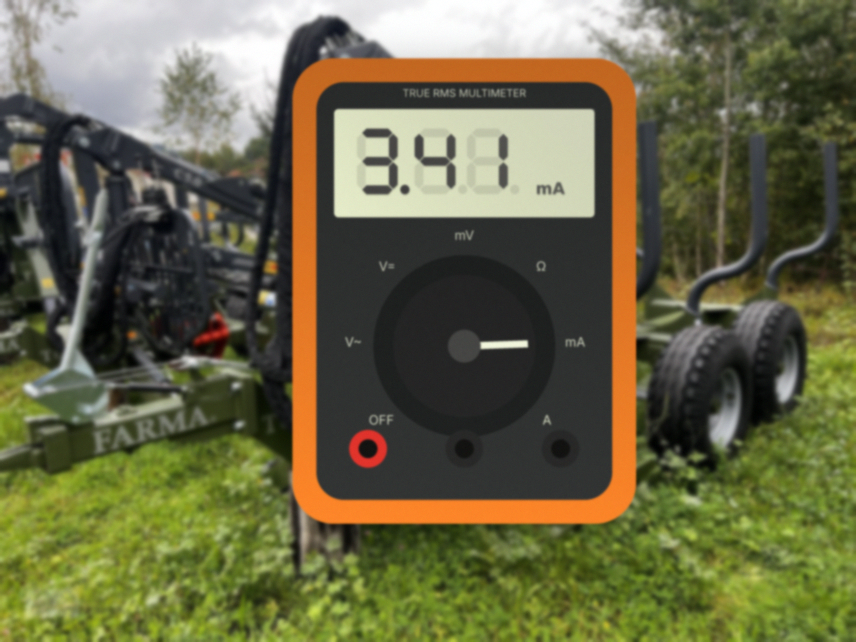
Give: 3.41,mA
